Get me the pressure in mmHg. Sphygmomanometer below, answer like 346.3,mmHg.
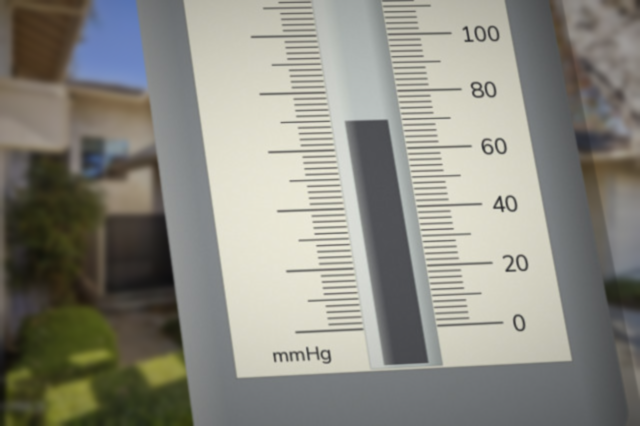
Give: 70,mmHg
